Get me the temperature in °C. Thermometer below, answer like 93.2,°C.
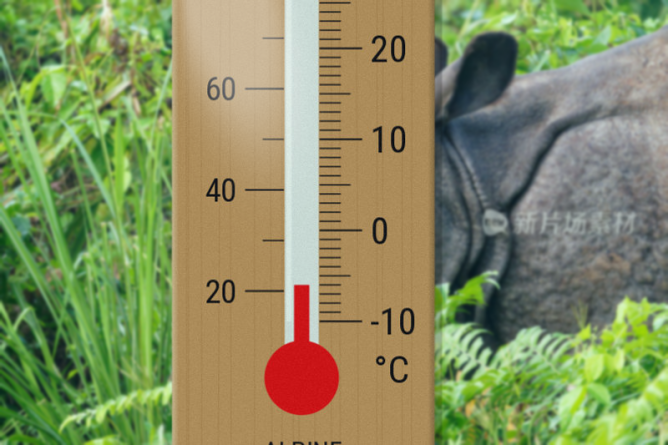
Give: -6,°C
